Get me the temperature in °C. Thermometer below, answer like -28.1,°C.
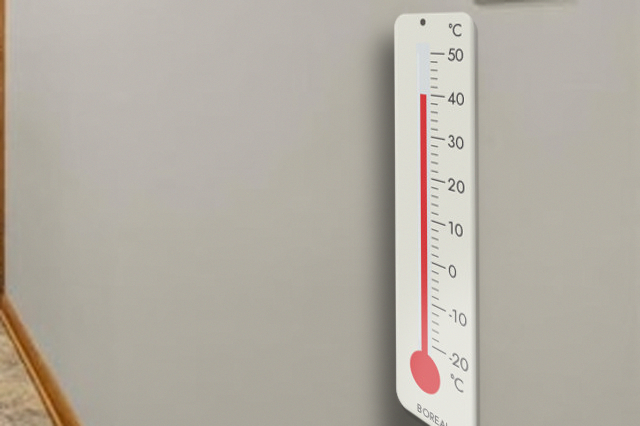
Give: 40,°C
